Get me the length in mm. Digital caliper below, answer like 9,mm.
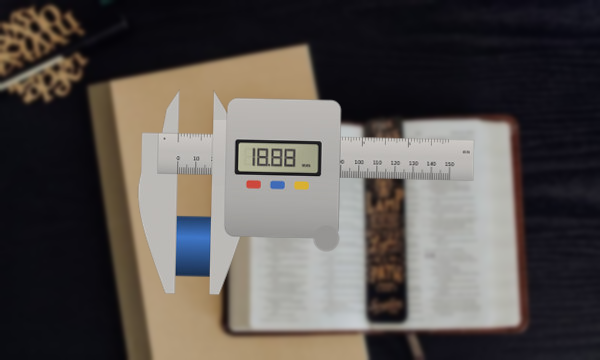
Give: 18.88,mm
